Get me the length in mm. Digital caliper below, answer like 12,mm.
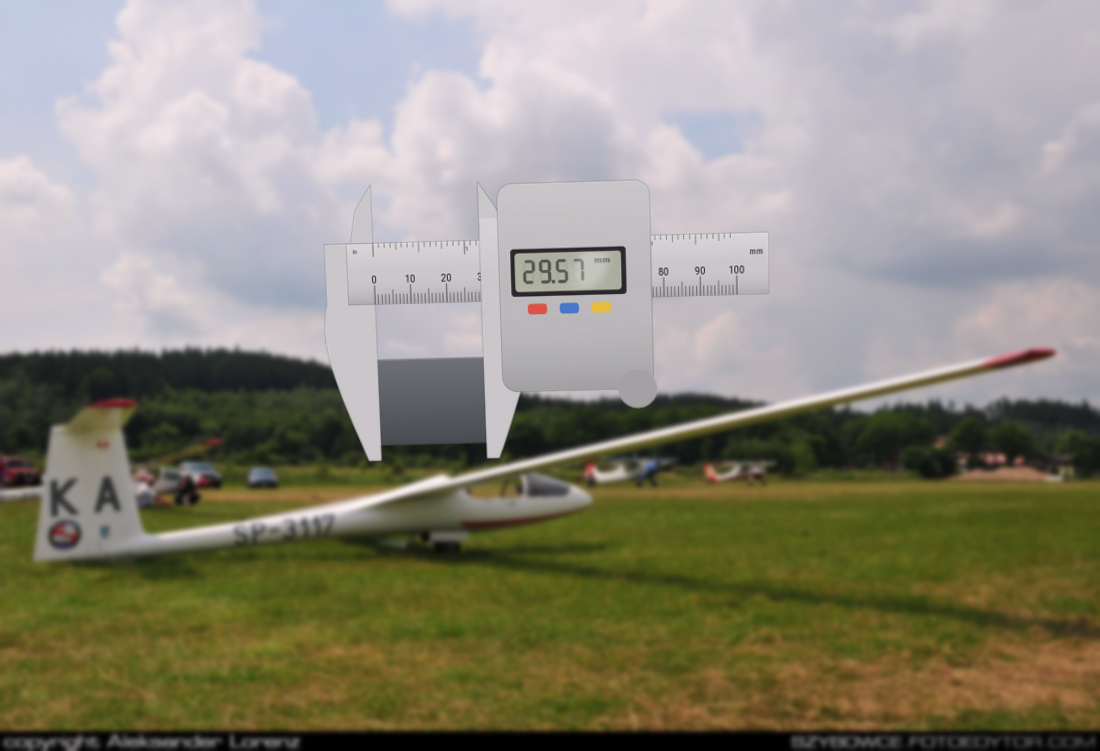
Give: 29.57,mm
